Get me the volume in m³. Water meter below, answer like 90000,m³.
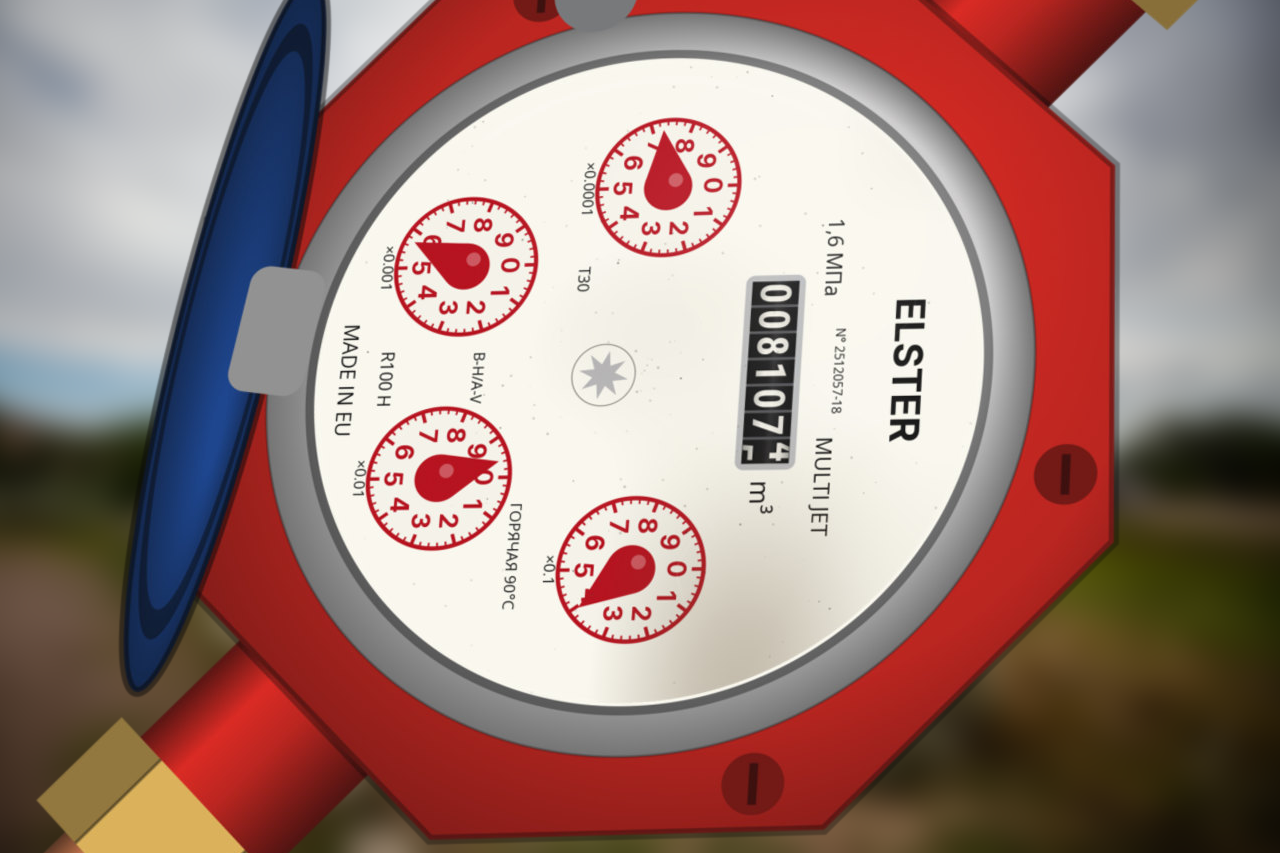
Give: 81074.3957,m³
